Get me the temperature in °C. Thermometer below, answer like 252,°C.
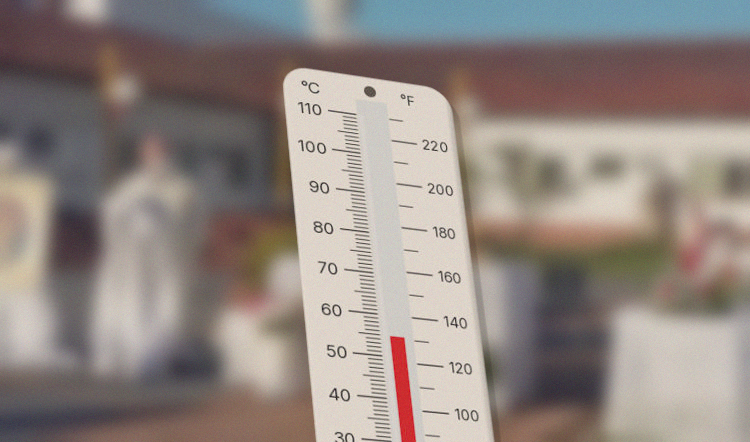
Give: 55,°C
